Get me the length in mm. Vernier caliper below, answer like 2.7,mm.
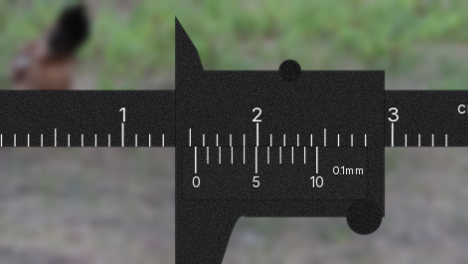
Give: 15.4,mm
